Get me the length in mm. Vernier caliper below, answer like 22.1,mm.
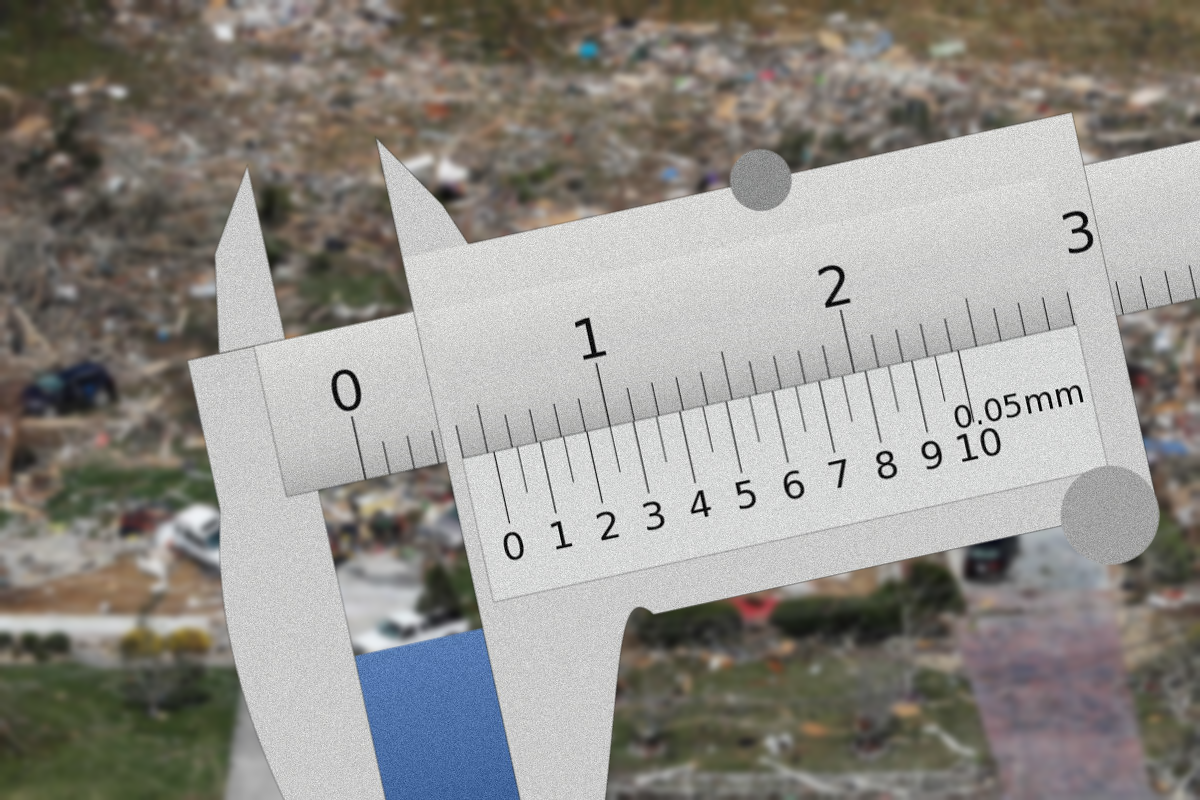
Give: 5.25,mm
